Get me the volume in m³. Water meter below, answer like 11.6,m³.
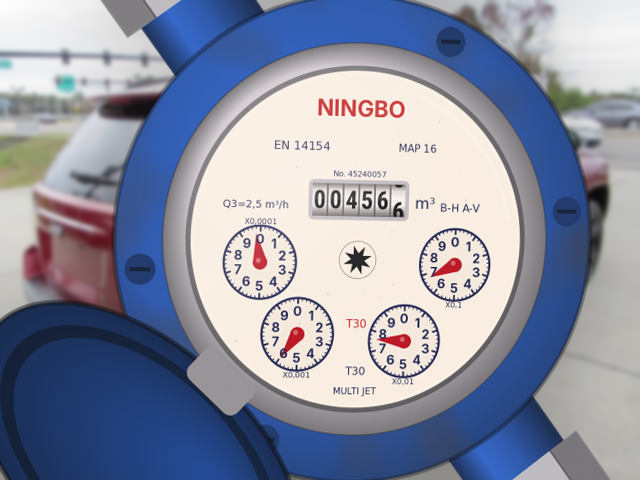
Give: 4565.6759,m³
